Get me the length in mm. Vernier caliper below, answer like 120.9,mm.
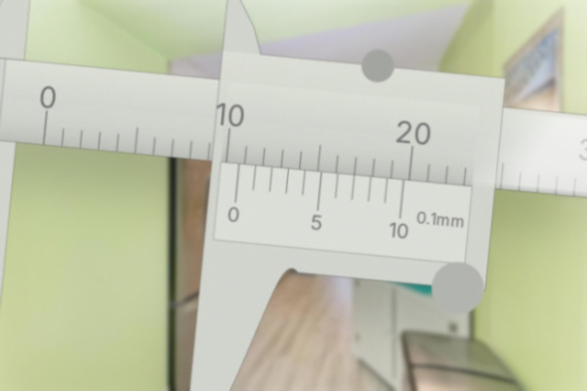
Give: 10.7,mm
